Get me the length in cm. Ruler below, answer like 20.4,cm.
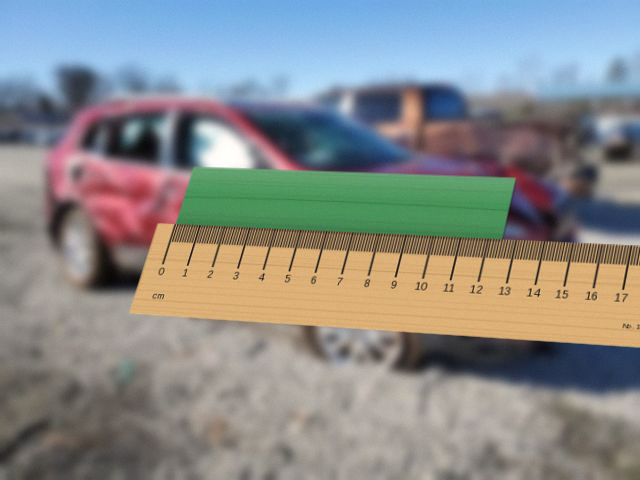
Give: 12.5,cm
